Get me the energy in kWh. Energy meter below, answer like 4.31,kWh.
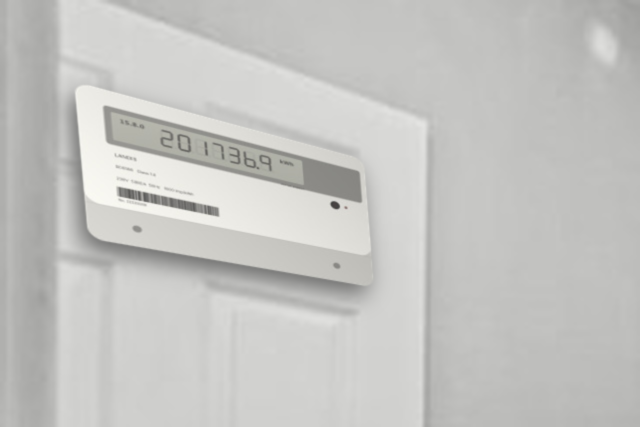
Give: 201736.9,kWh
